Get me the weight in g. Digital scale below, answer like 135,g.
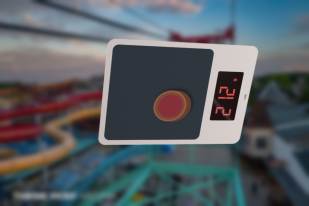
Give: 212,g
